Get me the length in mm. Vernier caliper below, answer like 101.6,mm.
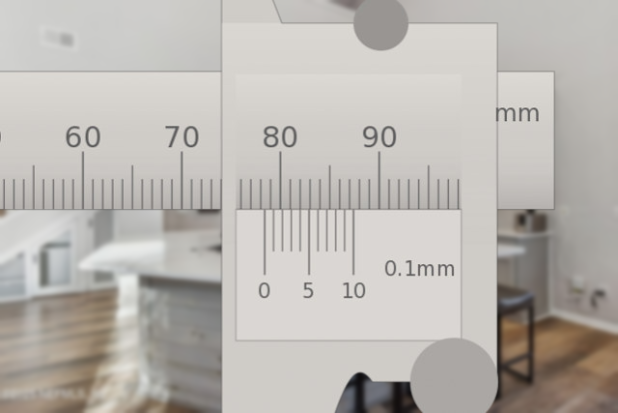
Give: 78.4,mm
